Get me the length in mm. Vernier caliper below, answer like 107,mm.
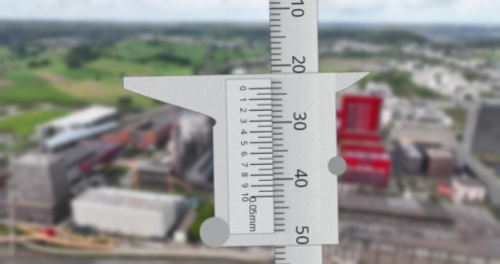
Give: 24.0,mm
